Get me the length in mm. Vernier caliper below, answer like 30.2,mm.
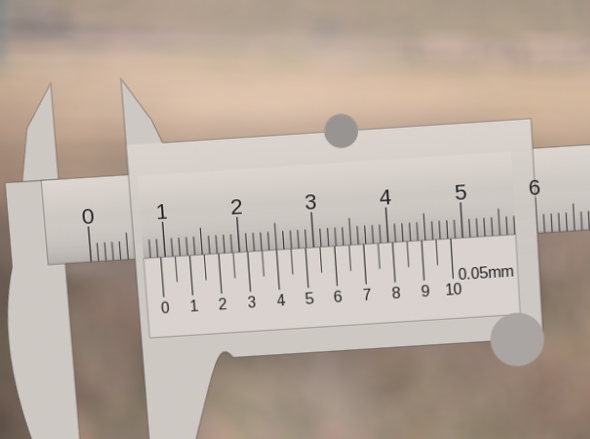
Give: 9.4,mm
